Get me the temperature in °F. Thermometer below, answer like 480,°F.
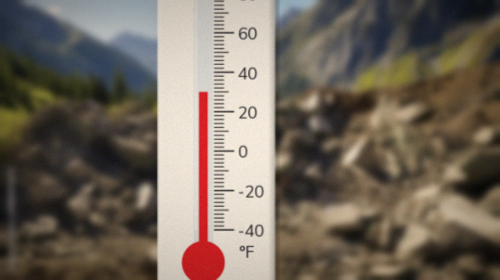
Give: 30,°F
